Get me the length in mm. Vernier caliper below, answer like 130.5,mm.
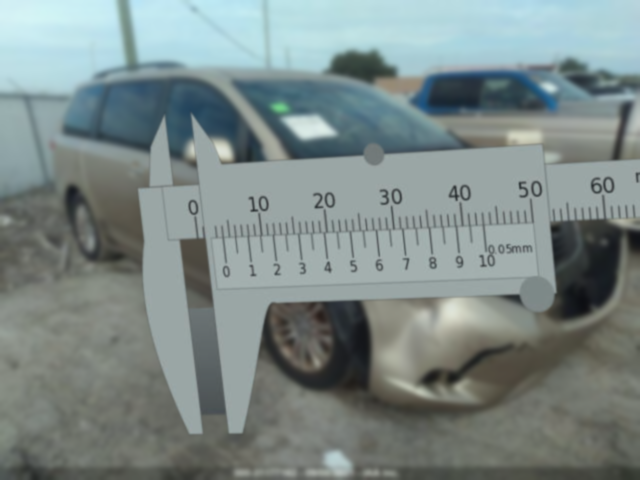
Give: 4.0,mm
